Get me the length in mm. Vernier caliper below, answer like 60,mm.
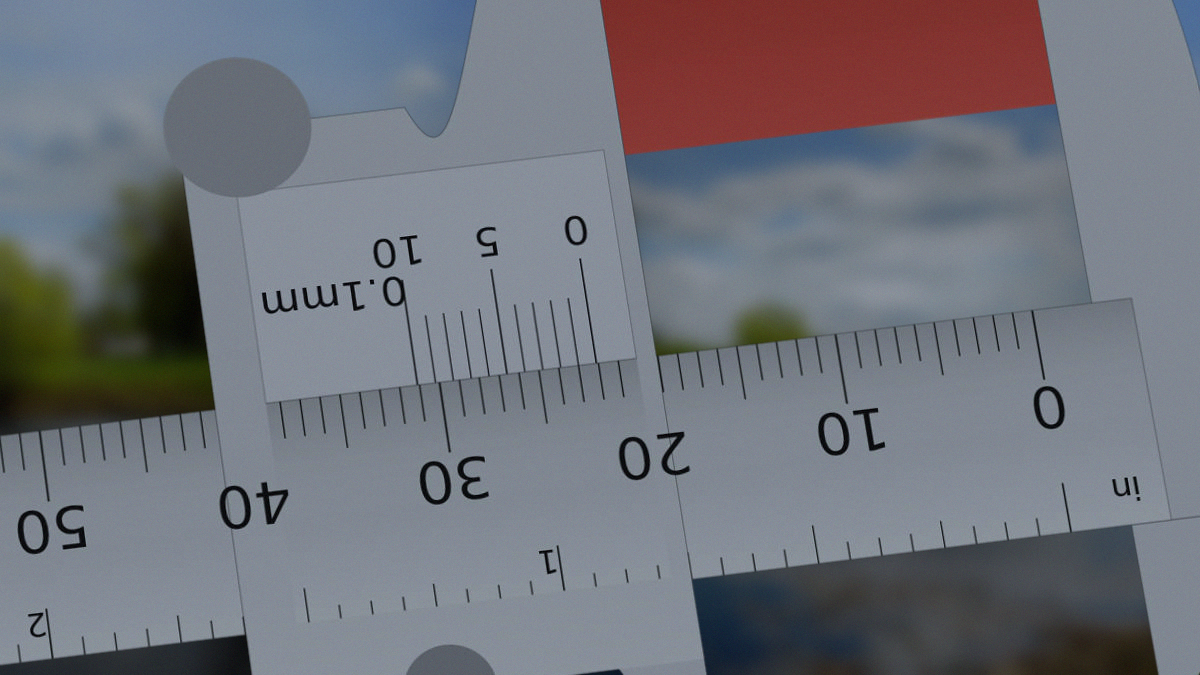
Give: 22.1,mm
